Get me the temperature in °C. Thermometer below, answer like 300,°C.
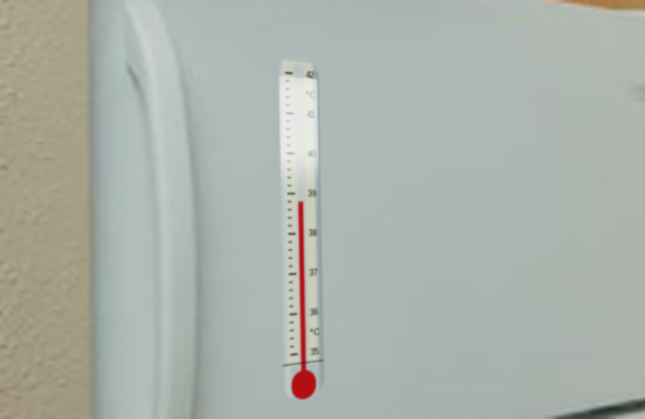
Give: 38.8,°C
